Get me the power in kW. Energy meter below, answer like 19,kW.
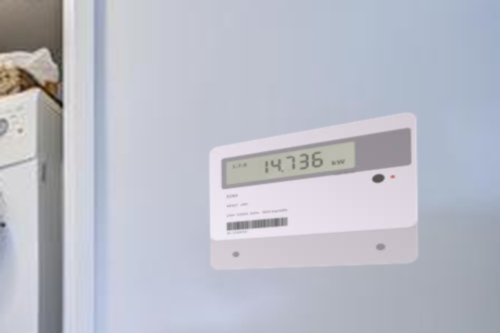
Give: 14.736,kW
